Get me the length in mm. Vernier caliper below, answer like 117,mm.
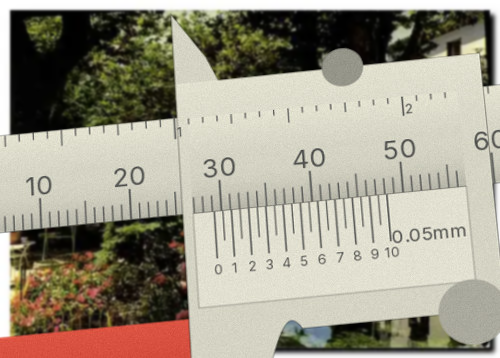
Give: 29.2,mm
